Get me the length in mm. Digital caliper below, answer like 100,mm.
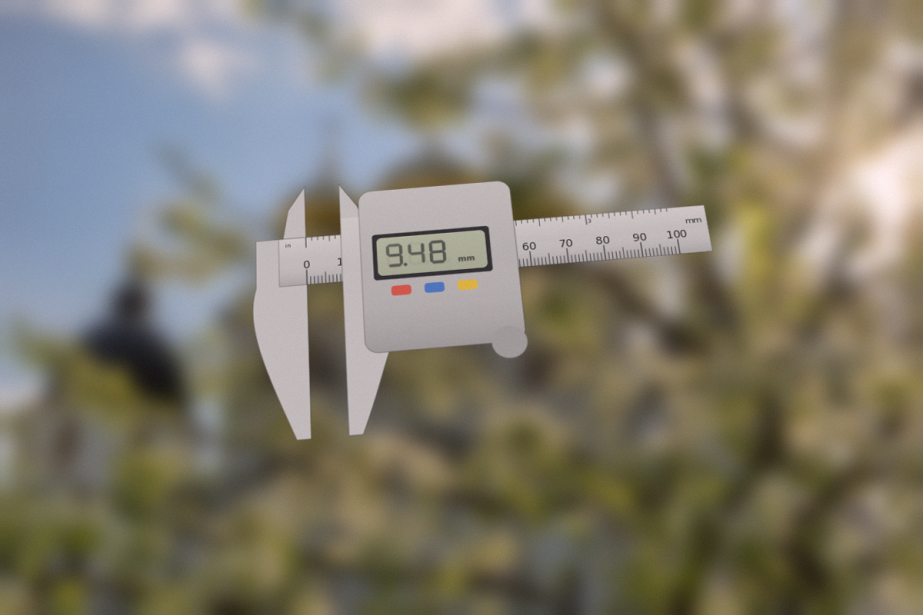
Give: 9.48,mm
